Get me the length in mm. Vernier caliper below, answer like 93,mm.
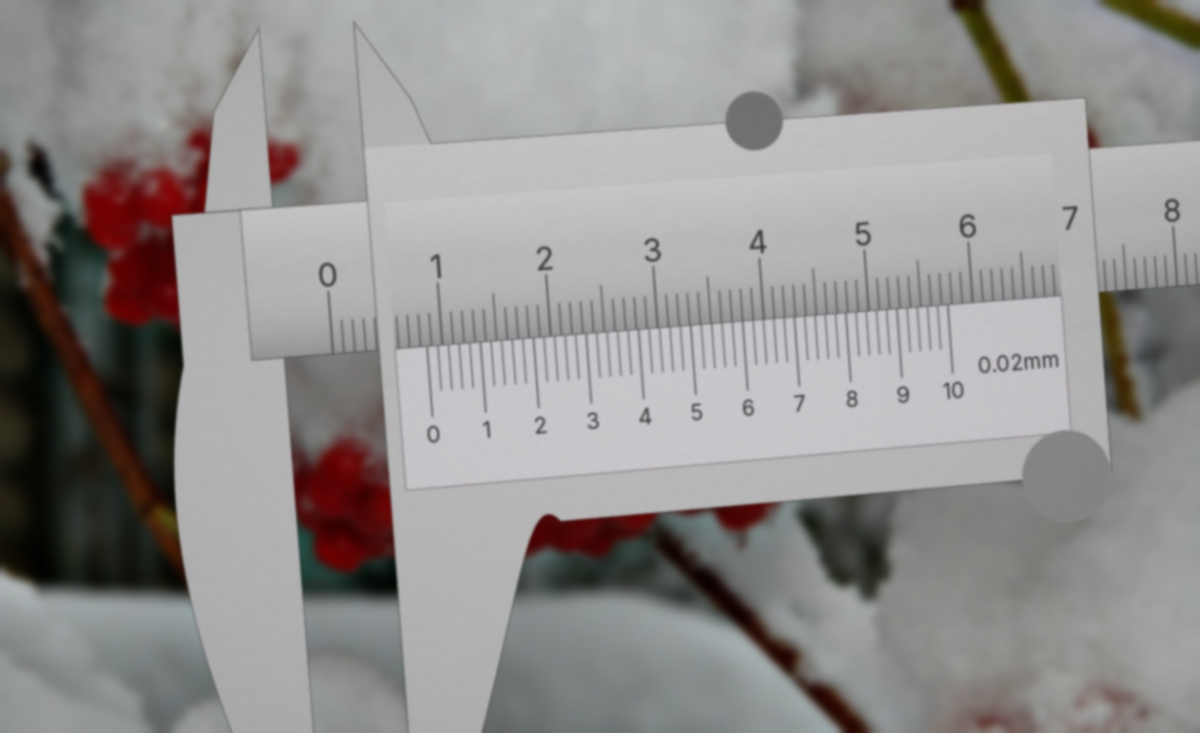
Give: 8.6,mm
